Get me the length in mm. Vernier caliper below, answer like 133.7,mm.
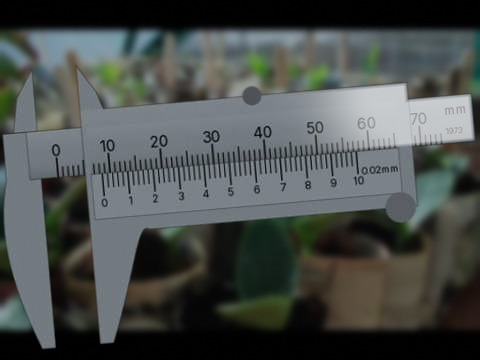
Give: 8.5,mm
